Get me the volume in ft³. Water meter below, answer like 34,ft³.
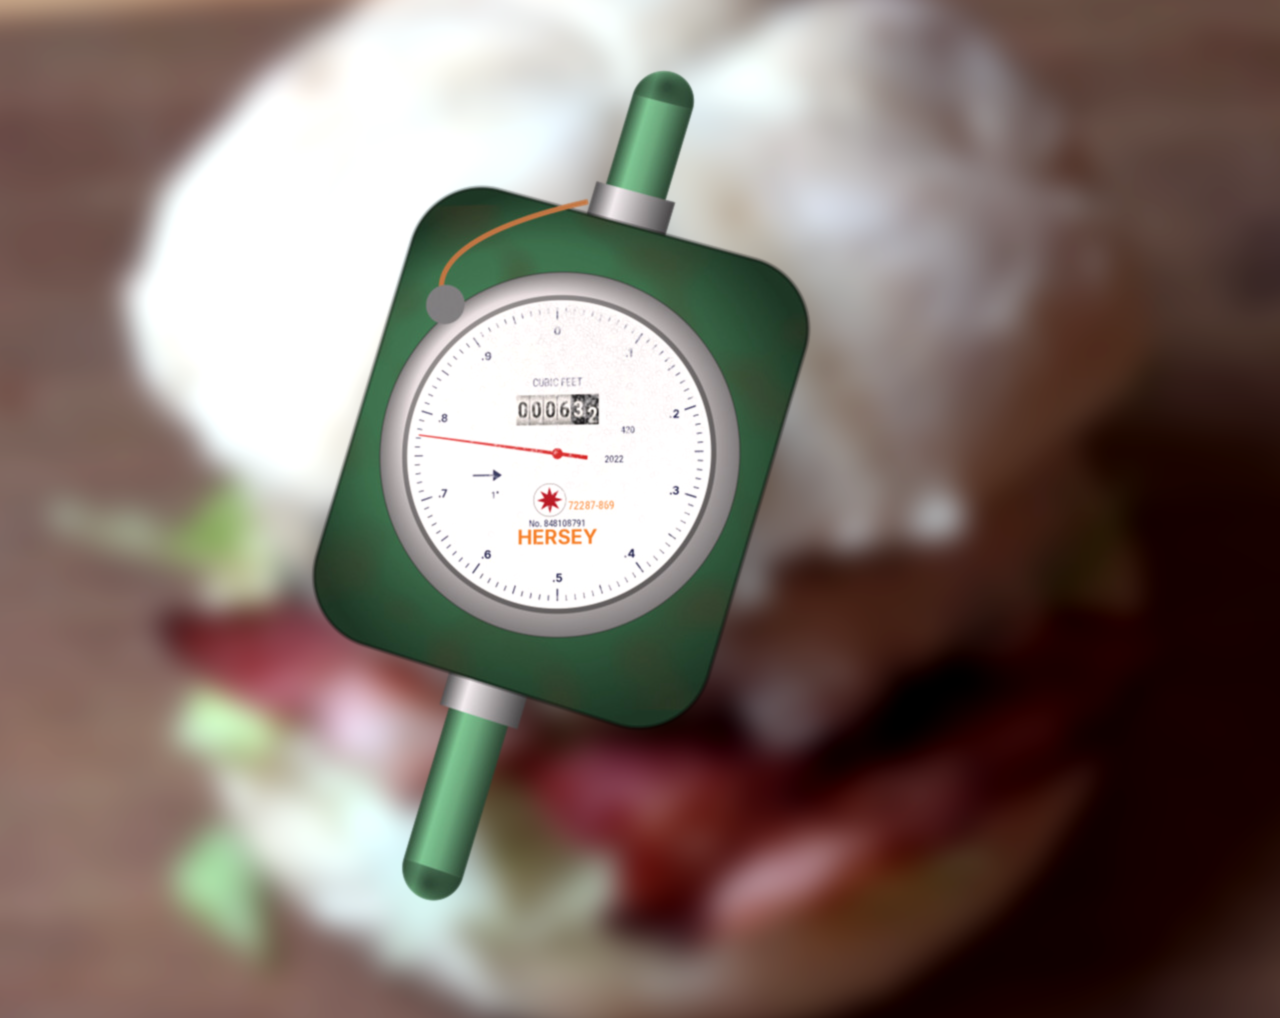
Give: 631.77,ft³
